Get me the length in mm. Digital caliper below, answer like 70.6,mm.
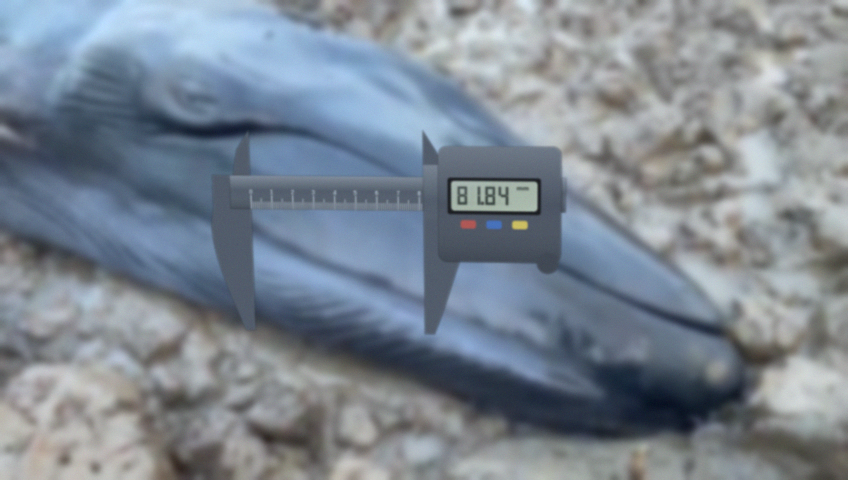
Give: 81.84,mm
